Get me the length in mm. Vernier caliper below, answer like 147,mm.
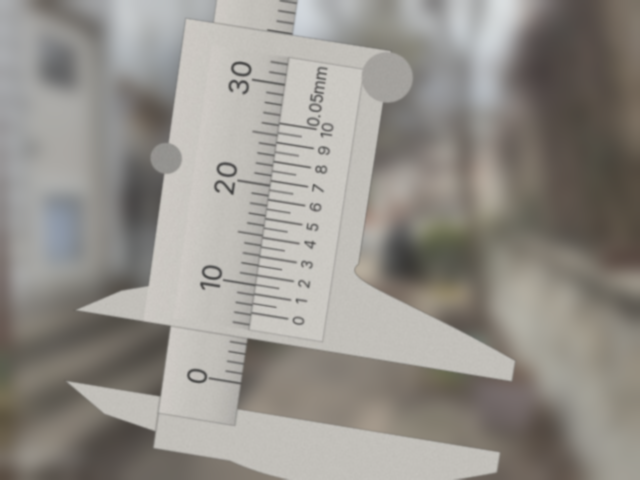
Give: 7.2,mm
